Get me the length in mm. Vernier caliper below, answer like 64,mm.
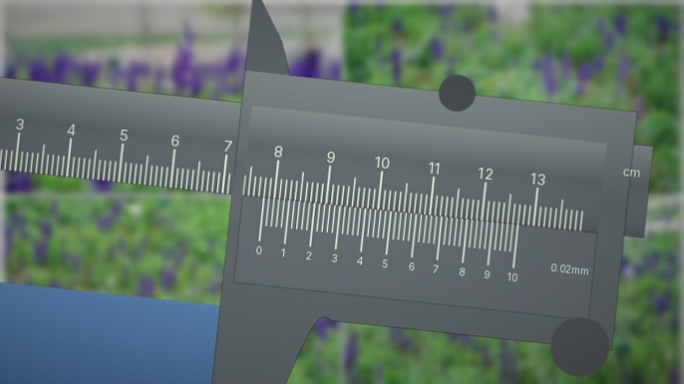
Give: 78.0,mm
